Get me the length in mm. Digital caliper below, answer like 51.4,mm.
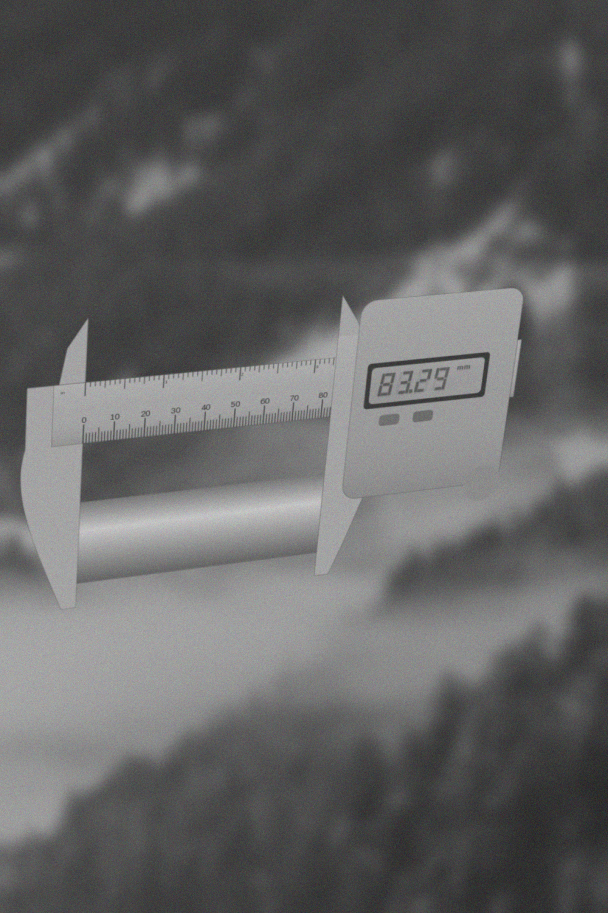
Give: 83.29,mm
